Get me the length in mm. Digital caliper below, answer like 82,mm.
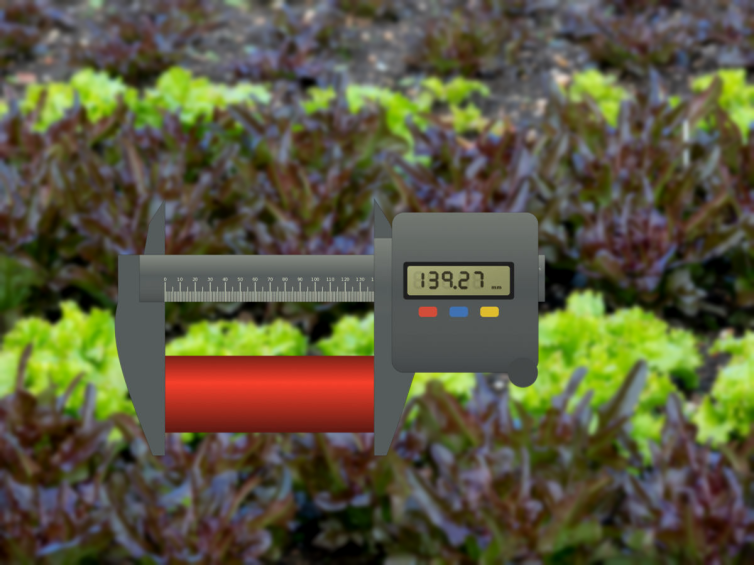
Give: 139.27,mm
